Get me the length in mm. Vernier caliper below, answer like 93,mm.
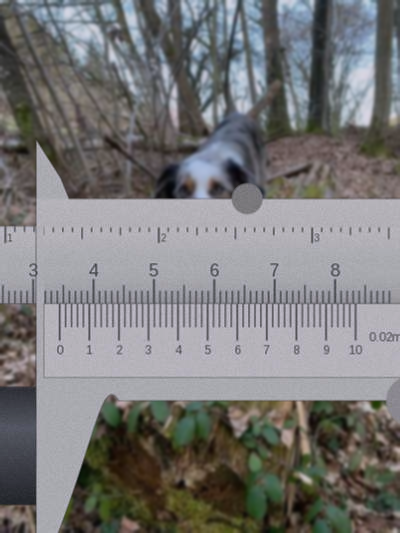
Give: 34.4,mm
